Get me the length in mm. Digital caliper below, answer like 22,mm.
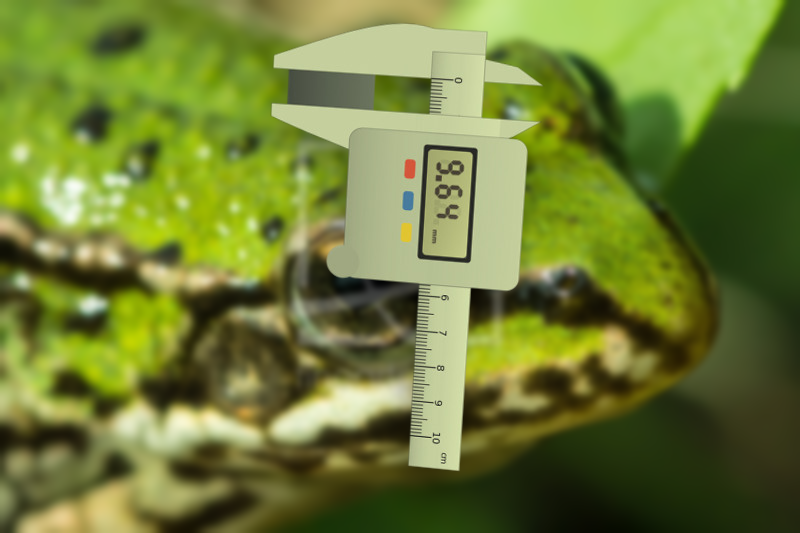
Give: 9.64,mm
